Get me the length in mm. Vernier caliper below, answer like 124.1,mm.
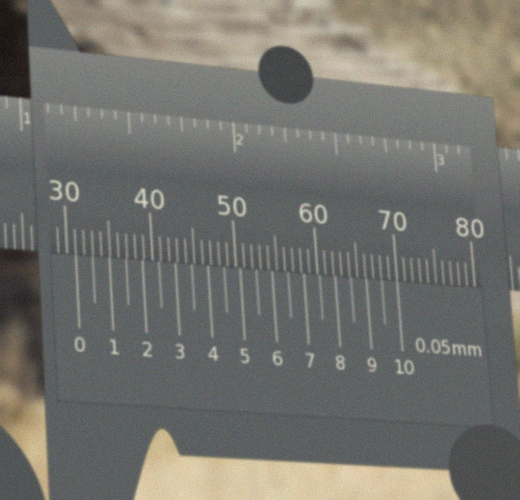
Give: 31.0,mm
